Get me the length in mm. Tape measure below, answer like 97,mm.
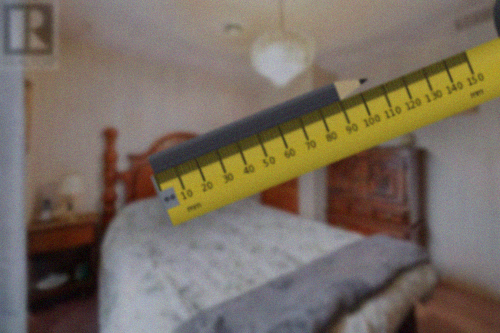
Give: 105,mm
